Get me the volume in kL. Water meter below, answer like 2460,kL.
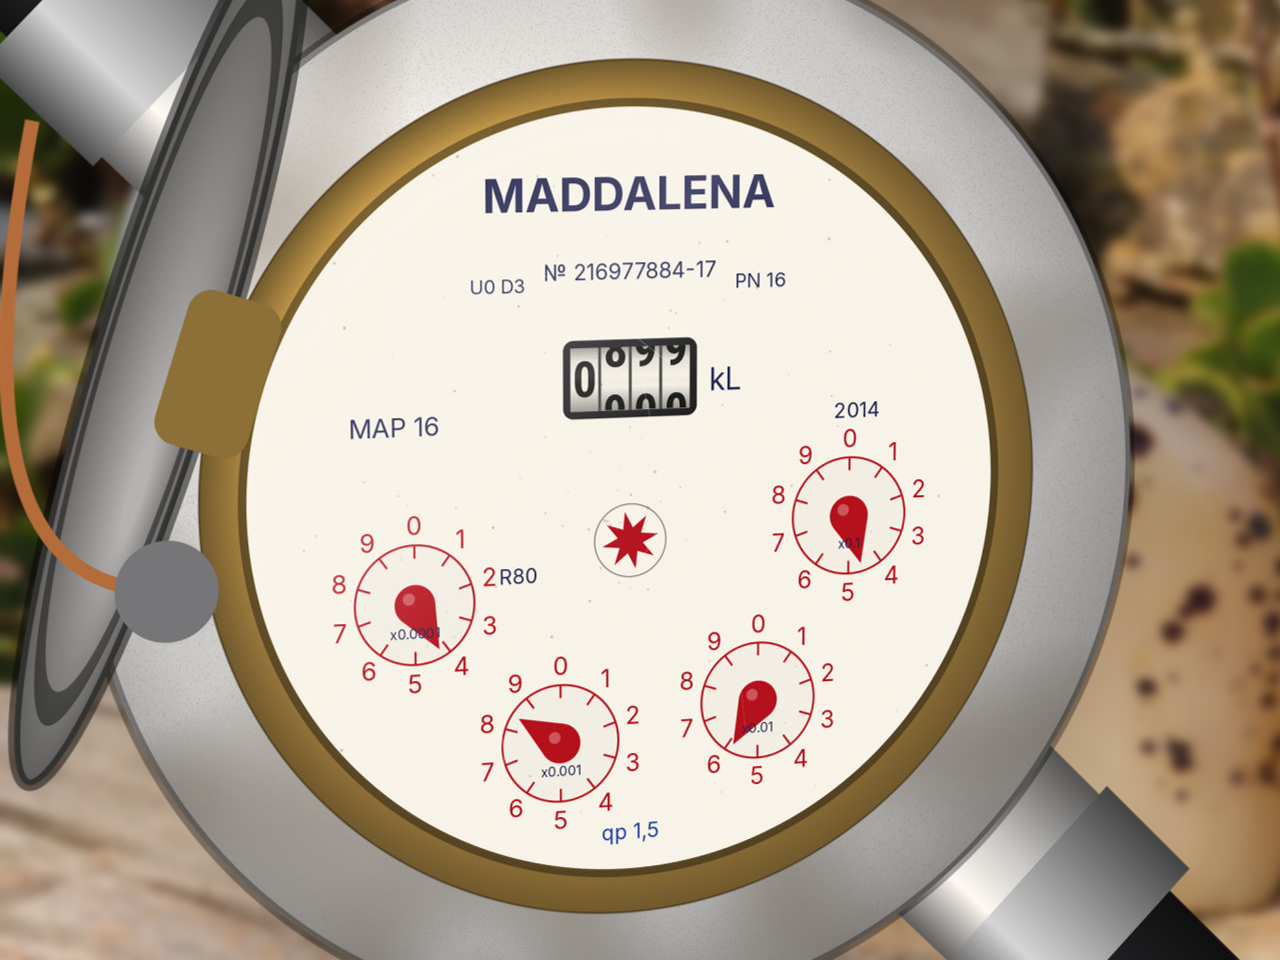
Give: 899.4584,kL
